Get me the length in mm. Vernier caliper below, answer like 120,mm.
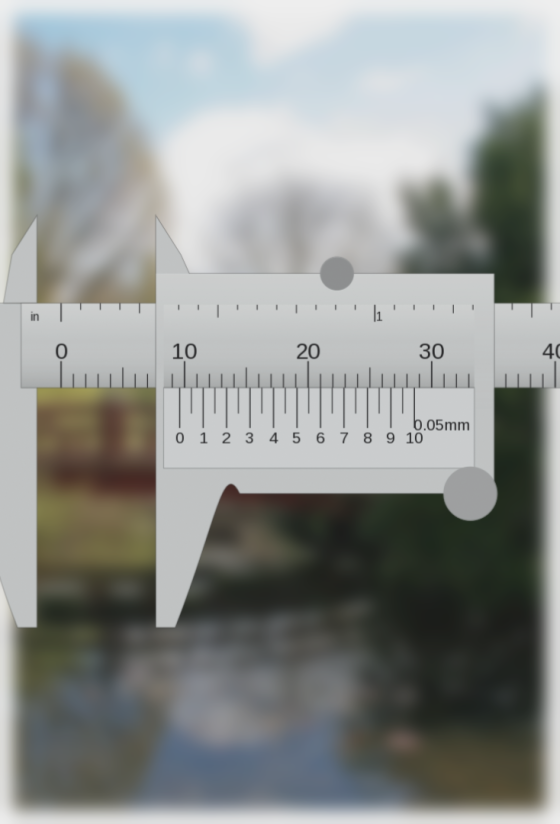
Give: 9.6,mm
